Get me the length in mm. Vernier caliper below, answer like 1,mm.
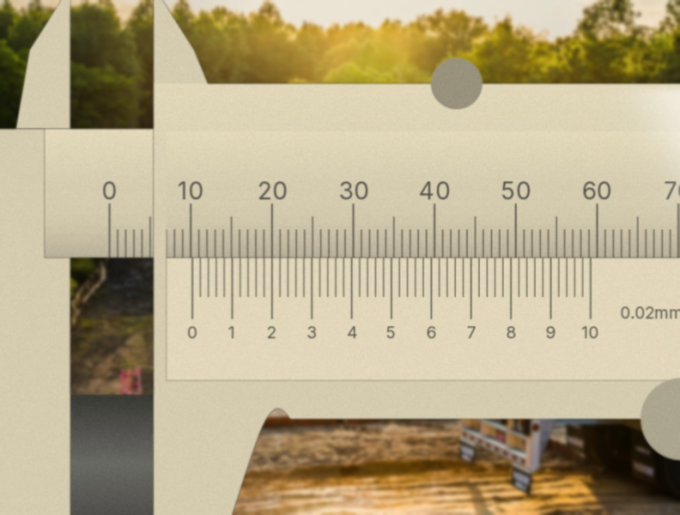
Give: 10.2,mm
